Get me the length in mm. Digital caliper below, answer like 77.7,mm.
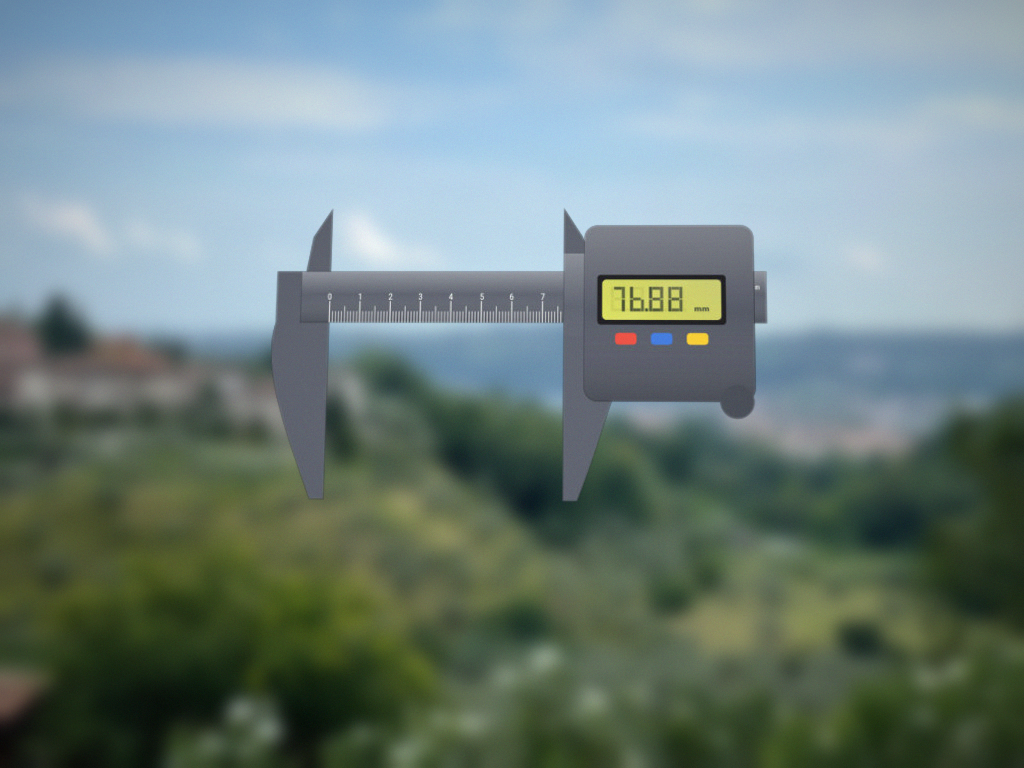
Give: 76.88,mm
